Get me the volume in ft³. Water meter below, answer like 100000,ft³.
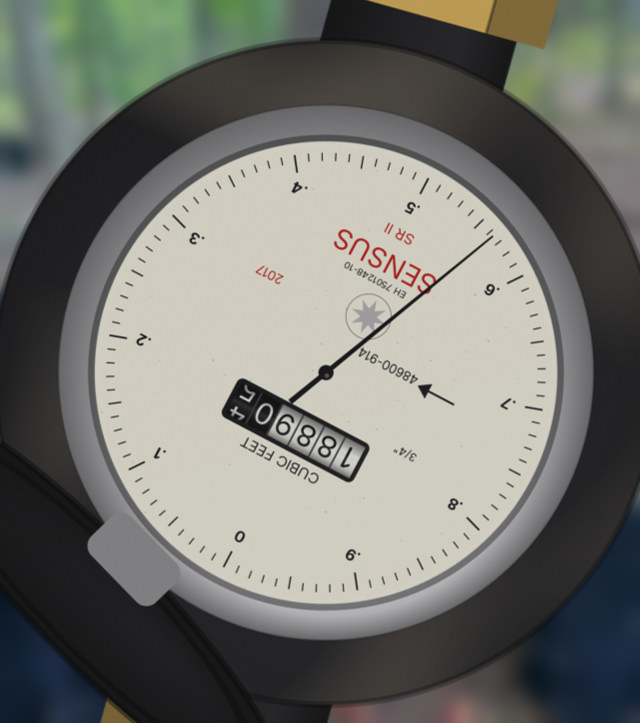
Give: 188904.56,ft³
